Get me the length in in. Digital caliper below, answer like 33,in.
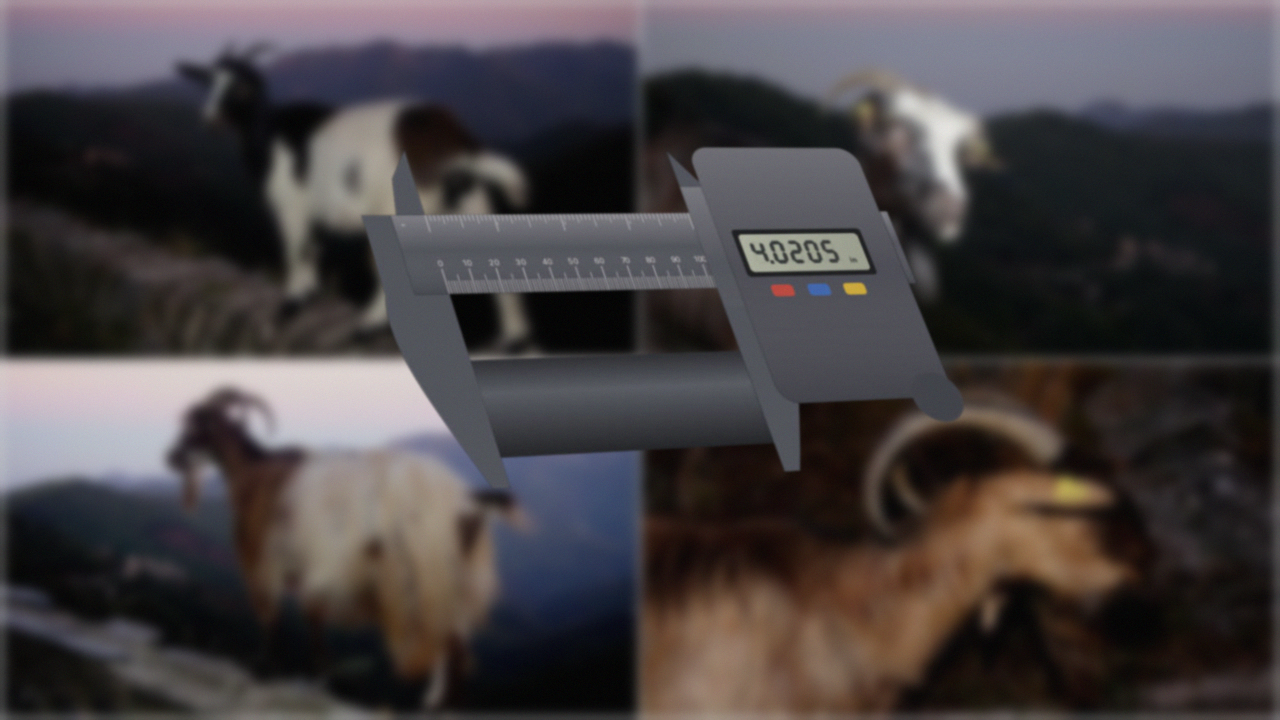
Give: 4.0205,in
